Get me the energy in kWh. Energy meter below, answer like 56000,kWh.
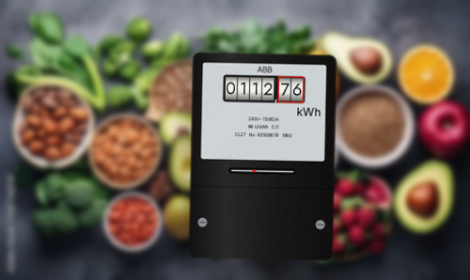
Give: 112.76,kWh
